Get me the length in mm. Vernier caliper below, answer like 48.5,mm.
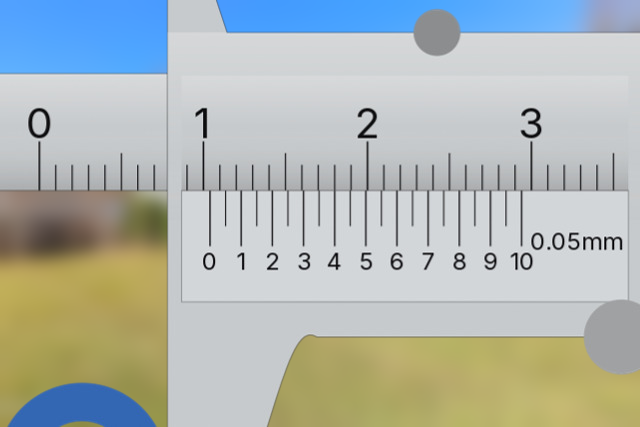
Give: 10.4,mm
